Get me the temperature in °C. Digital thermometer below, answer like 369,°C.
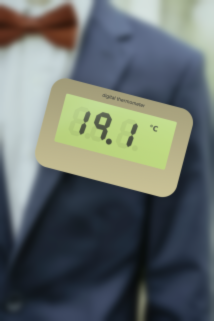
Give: 19.1,°C
